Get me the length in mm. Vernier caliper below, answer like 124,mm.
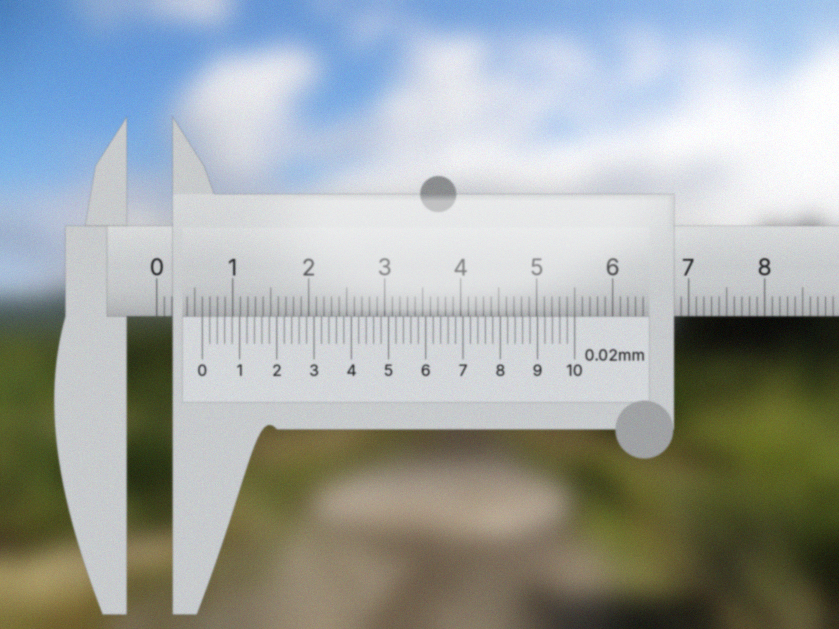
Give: 6.0,mm
